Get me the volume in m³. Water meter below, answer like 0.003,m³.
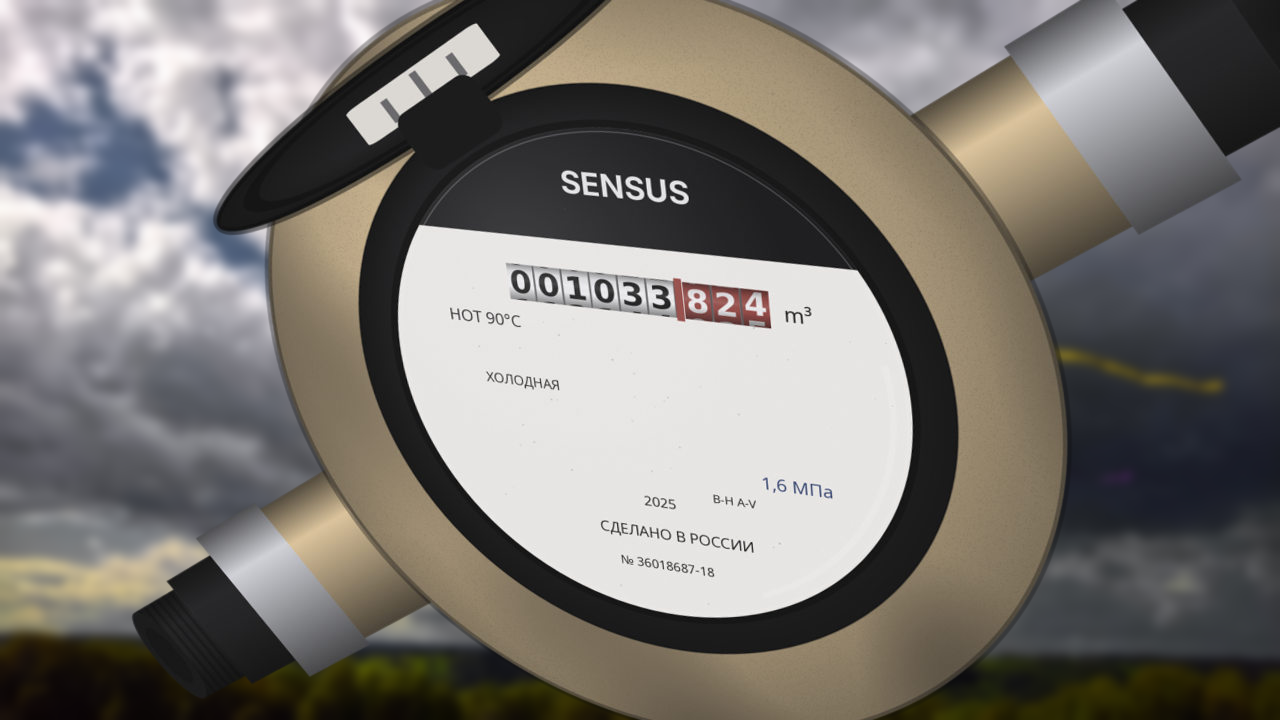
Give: 1033.824,m³
